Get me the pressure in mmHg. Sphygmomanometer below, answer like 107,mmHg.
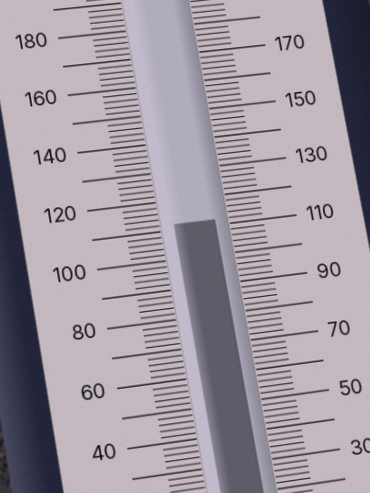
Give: 112,mmHg
